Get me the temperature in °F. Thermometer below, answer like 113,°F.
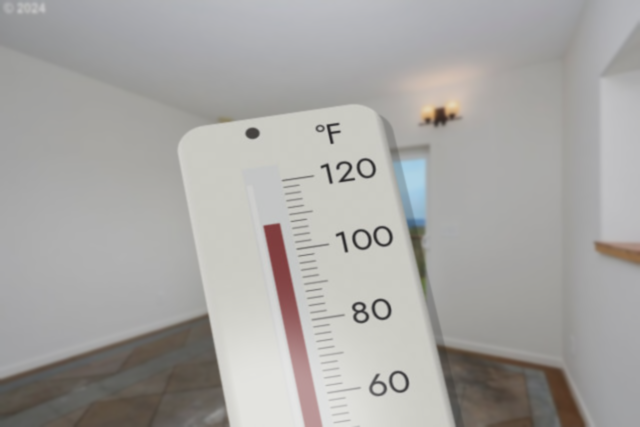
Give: 108,°F
